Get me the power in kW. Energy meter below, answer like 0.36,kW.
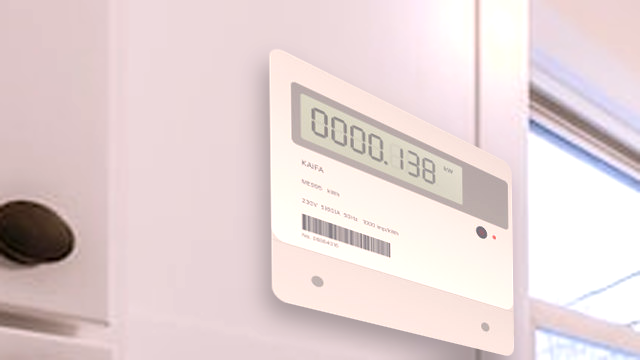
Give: 0.138,kW
